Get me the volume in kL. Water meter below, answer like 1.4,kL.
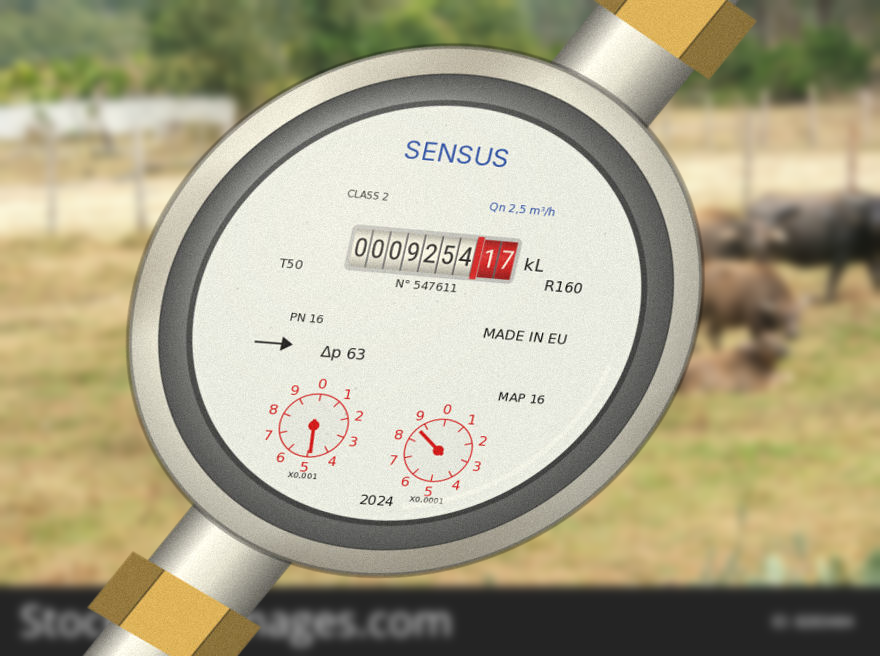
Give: 9254.1748,kL
